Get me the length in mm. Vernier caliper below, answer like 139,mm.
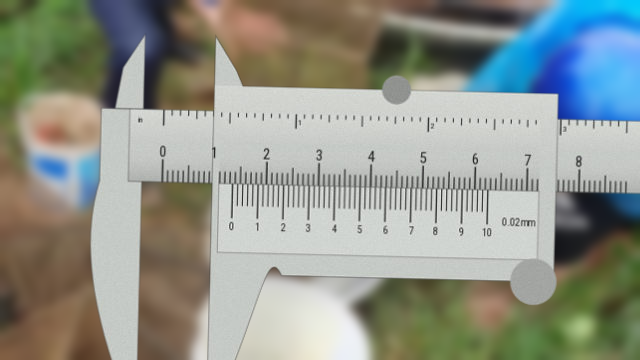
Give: 13.5,mm
